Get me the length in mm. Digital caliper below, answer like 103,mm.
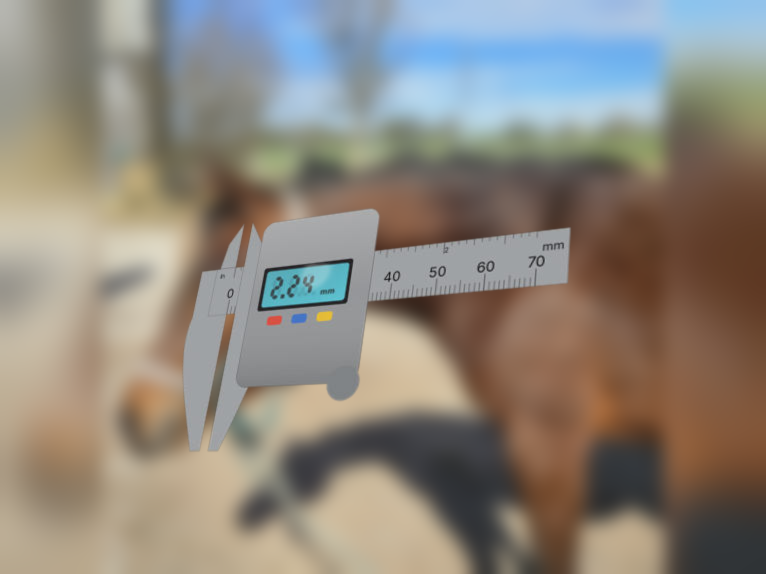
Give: 2.24,mm
